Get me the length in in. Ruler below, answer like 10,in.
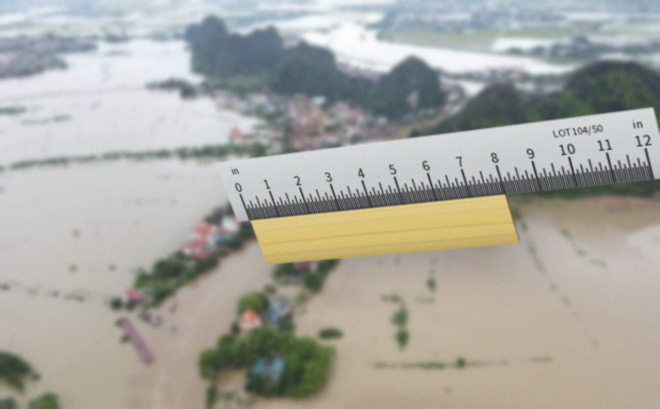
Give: 8,in
